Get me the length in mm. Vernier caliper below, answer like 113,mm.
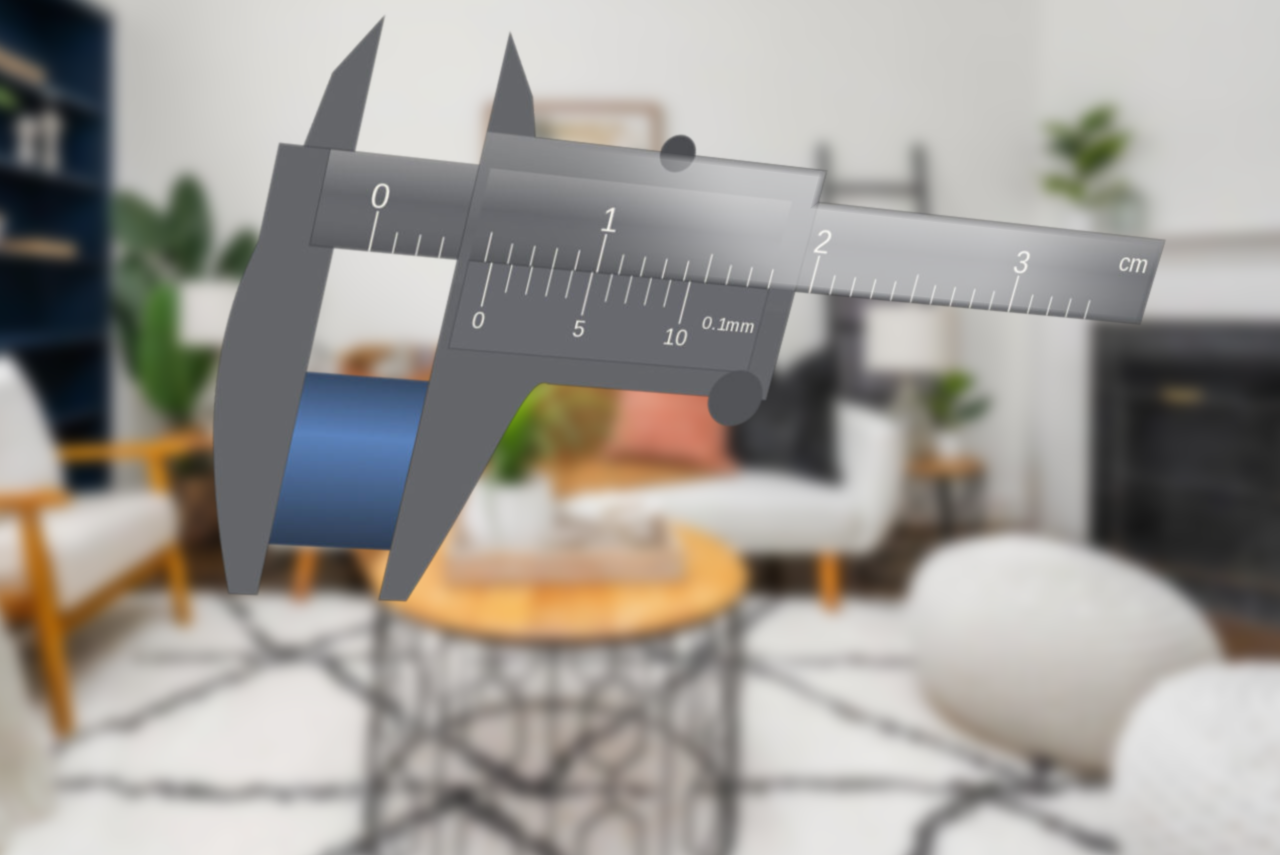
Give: 5.3,mm
